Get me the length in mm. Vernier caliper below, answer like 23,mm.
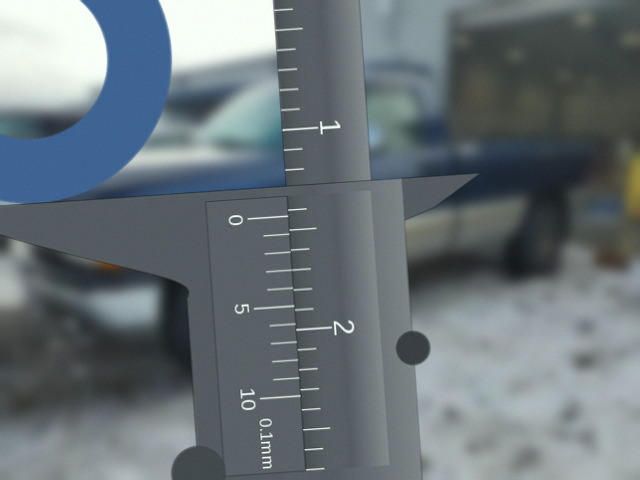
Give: 14.3,mm
